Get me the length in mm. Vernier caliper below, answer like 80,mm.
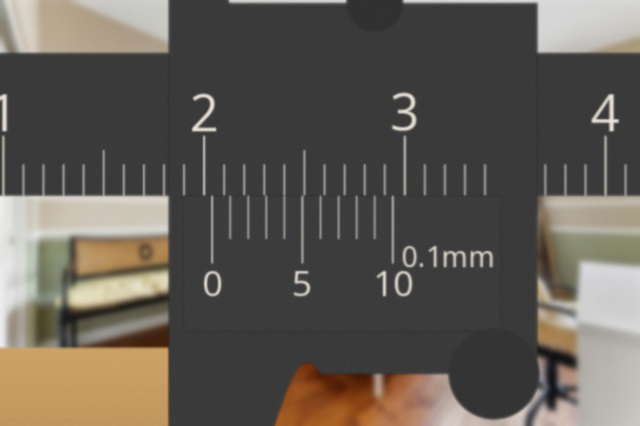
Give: 20.4,mm
